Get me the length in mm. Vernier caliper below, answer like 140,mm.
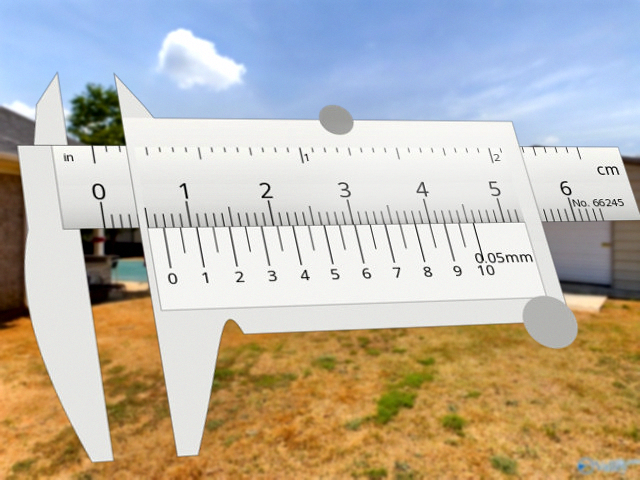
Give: 6.8,mm
